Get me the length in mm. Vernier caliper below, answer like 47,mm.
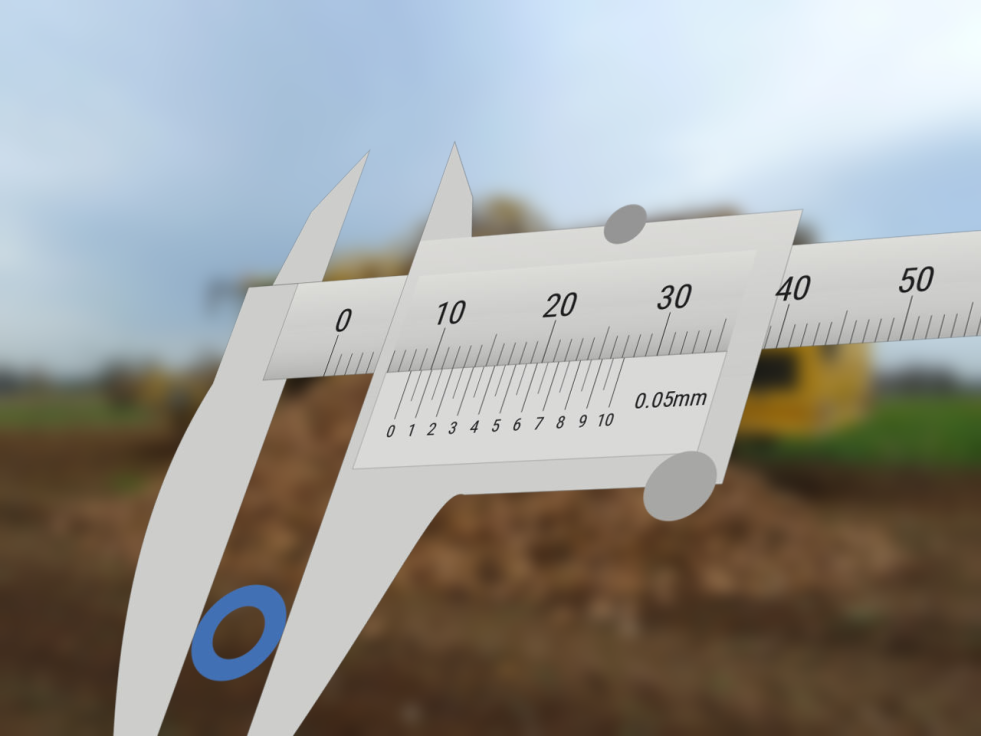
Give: 8.2,mm
